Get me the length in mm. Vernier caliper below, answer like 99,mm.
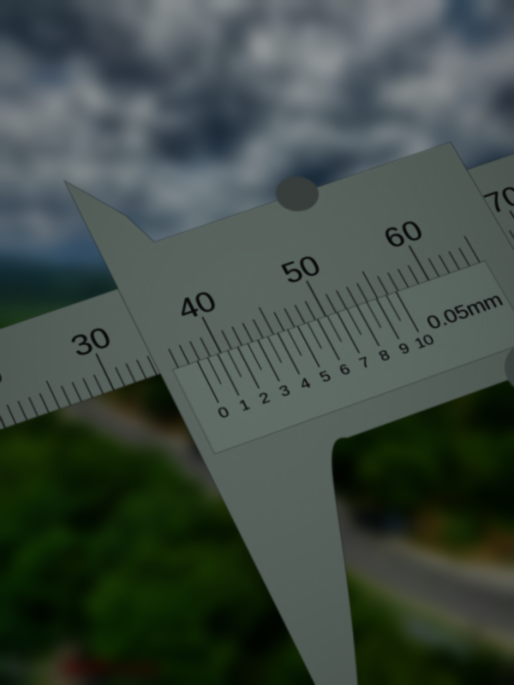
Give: 37.8,mm
